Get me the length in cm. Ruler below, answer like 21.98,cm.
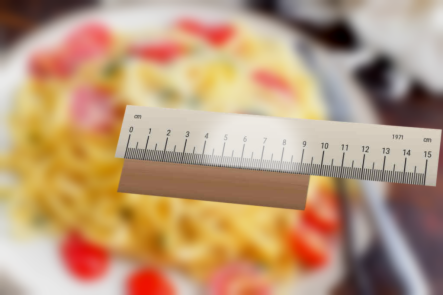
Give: 9.5,cm
